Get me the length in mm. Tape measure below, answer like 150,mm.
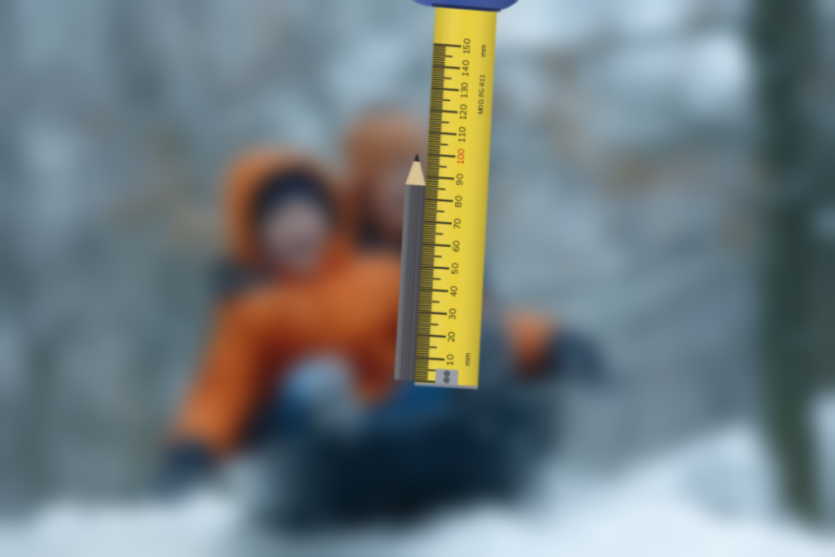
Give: 100,mm
